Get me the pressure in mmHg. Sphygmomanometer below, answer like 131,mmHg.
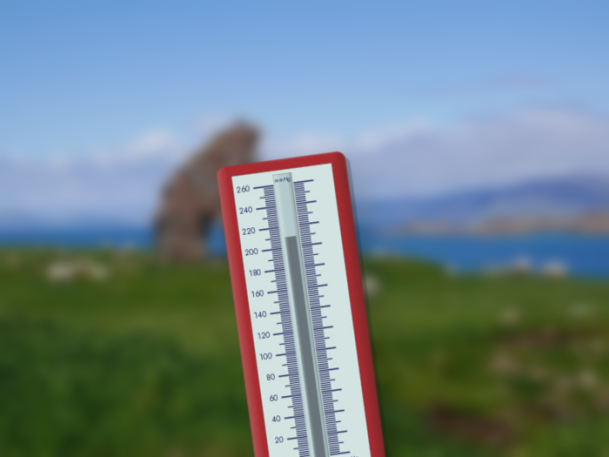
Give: 210,mmHg
